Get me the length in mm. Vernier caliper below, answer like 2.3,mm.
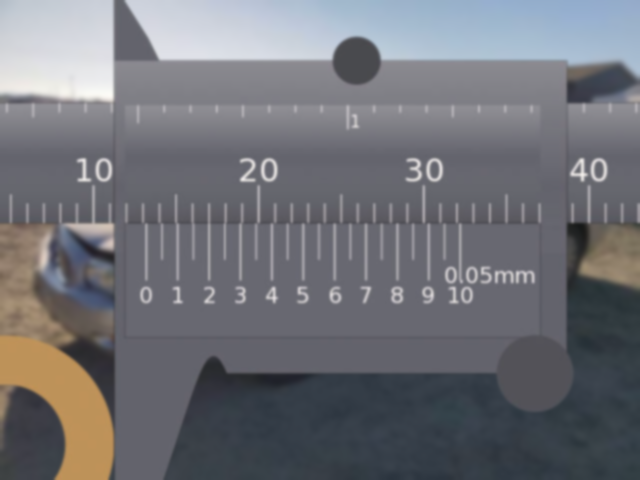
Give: 13.2,mm
